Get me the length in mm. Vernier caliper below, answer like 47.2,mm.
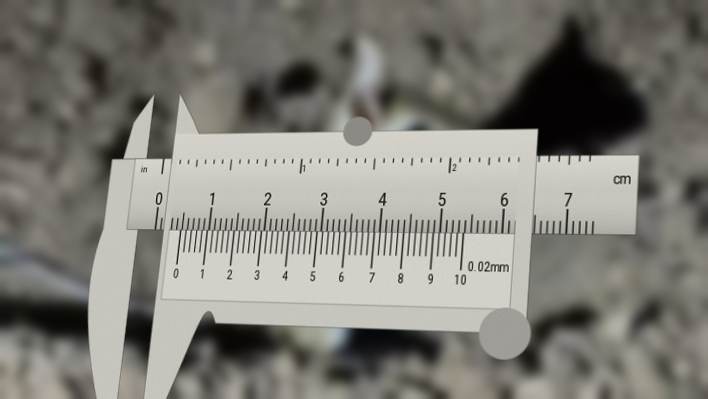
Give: 4.8,mm
